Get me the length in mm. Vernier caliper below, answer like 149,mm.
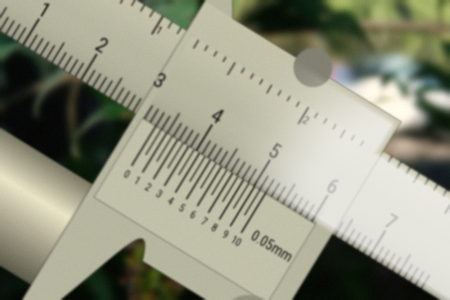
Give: 33.0,mm
